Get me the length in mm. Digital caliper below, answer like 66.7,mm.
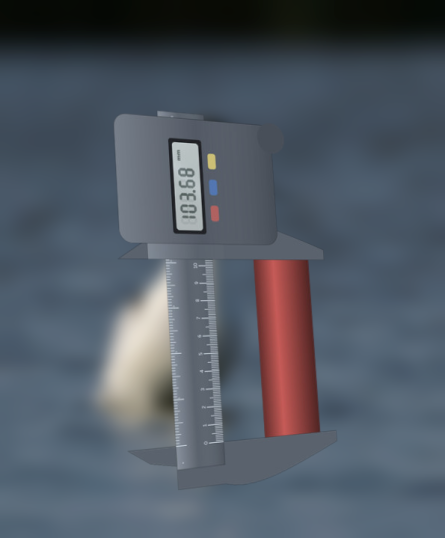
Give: 103.68,mm
